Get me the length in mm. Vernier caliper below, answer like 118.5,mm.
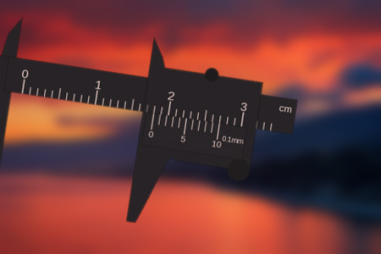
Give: 18.0,mm
